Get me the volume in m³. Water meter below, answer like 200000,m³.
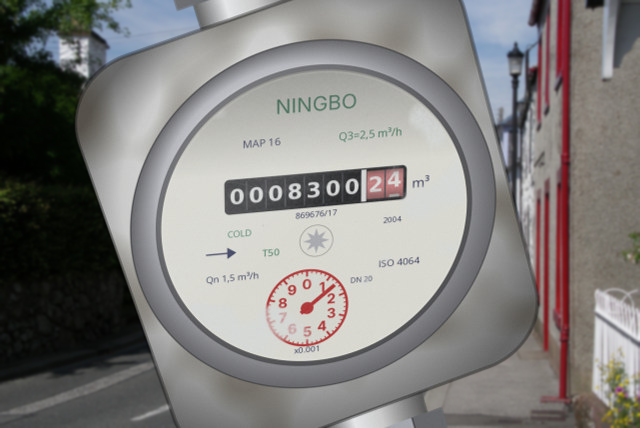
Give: 8300.241,m³
